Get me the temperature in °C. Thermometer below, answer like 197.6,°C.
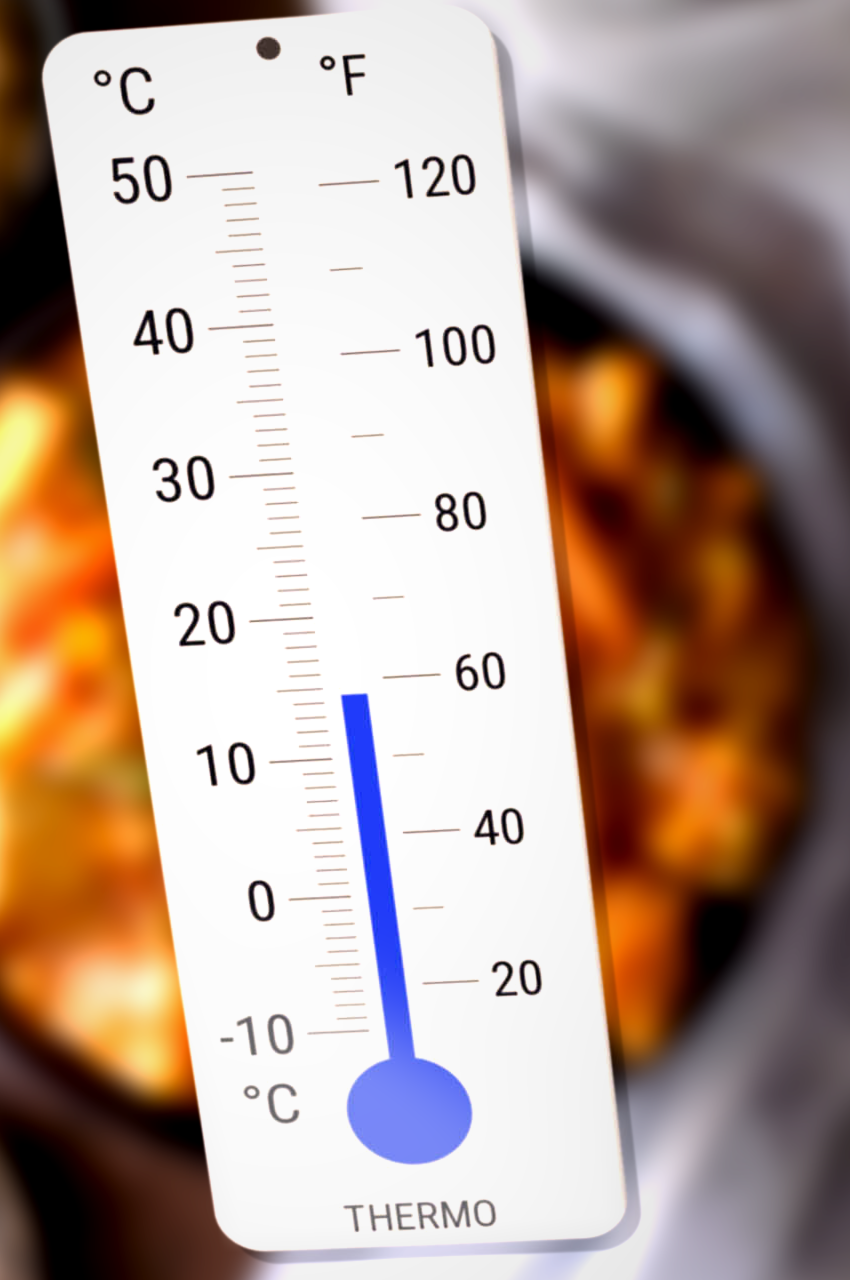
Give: 14.5,°C
